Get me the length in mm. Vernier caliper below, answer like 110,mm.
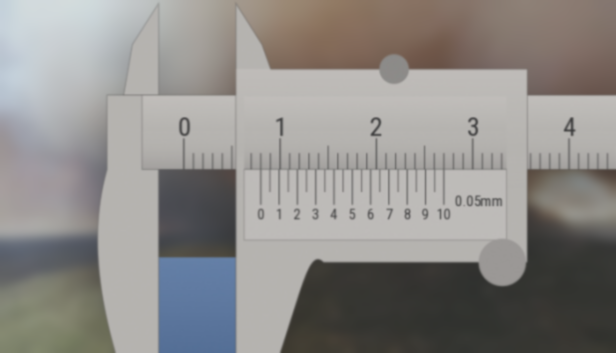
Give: 8.0,mm
